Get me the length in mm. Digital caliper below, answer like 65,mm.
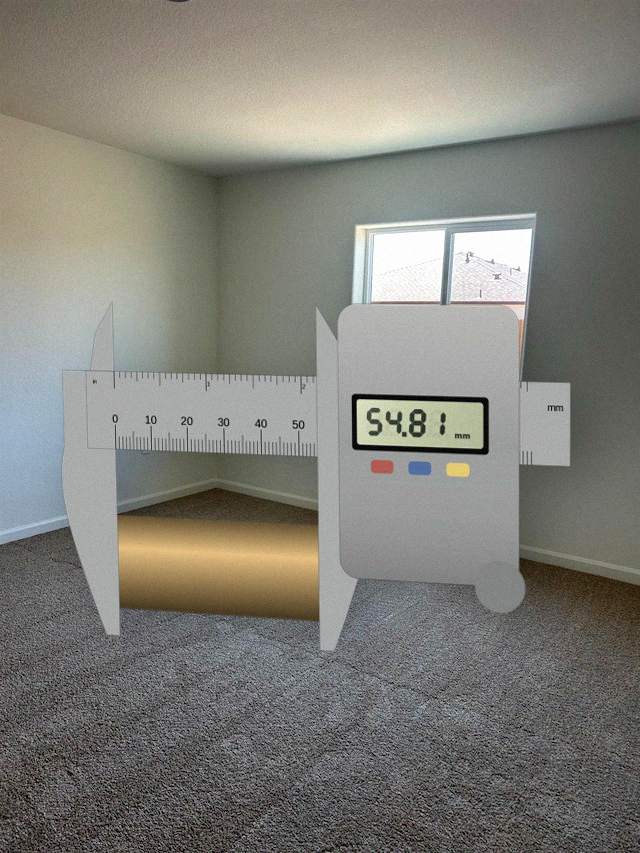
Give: 54.81,mm
